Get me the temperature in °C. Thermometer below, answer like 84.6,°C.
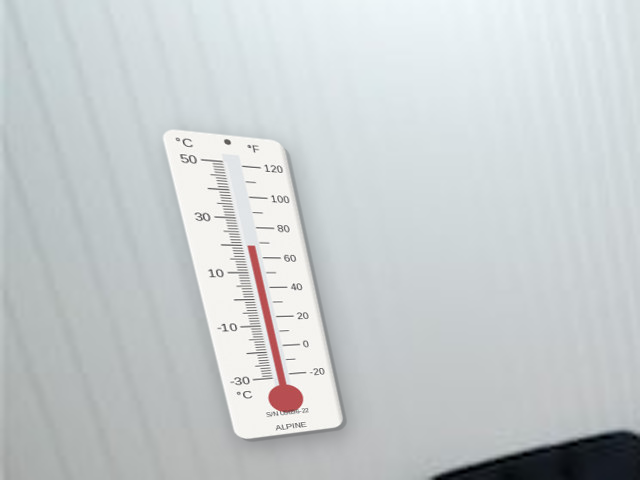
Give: 20,°C
